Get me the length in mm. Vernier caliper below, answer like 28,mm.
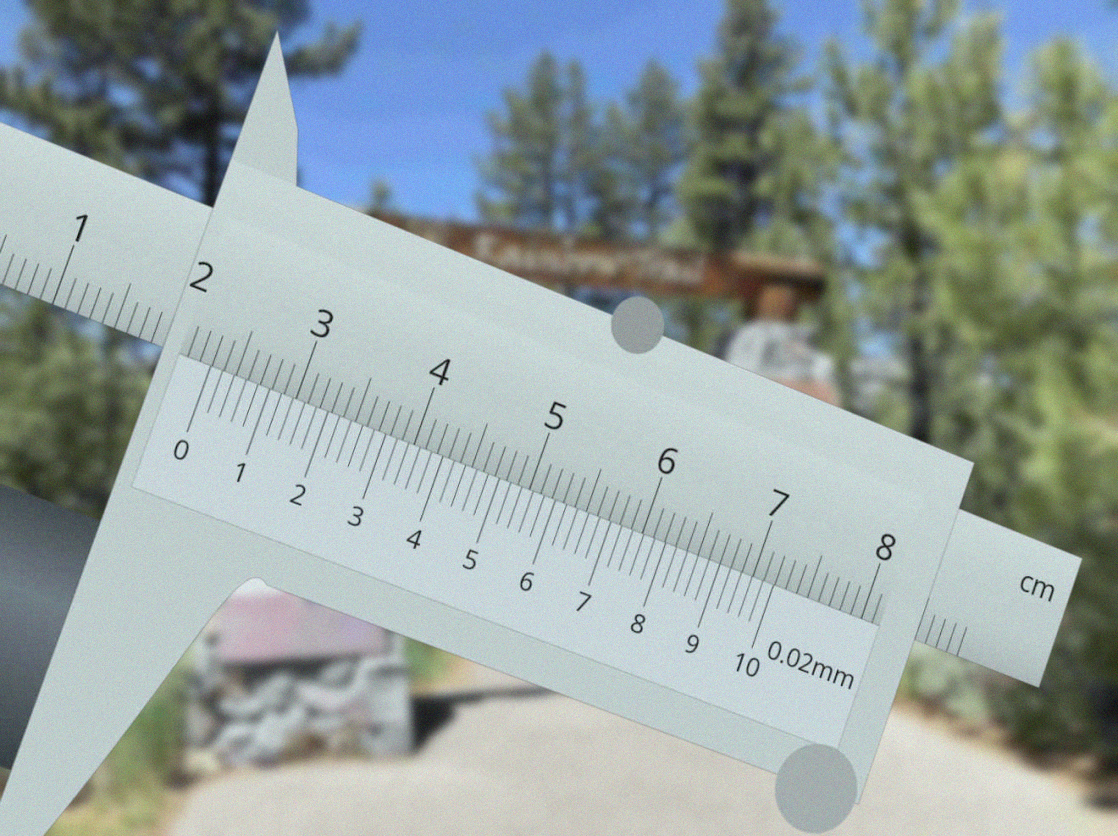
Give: 22.9,mm
